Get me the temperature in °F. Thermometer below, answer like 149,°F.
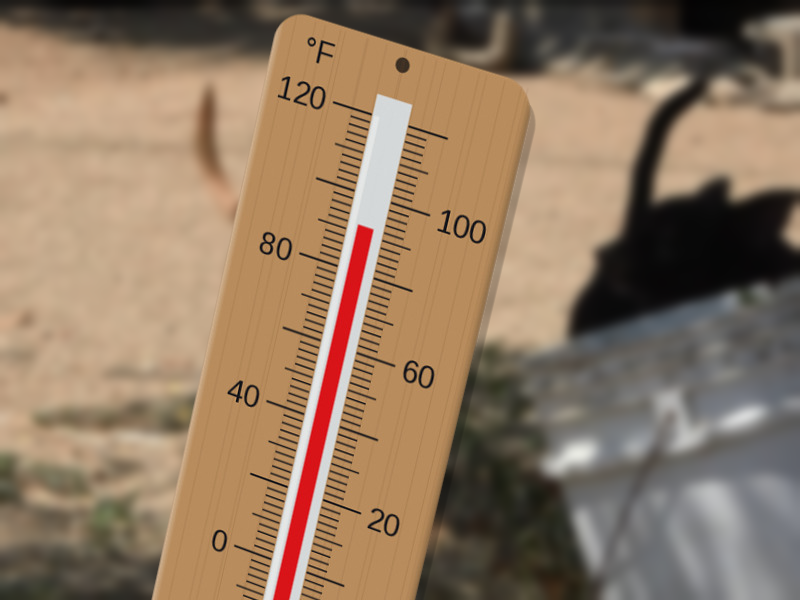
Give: 92,°F
